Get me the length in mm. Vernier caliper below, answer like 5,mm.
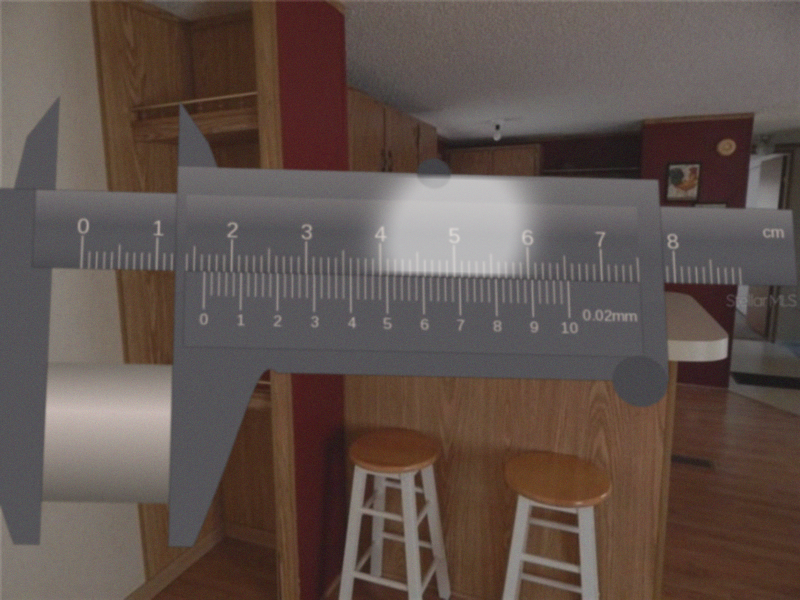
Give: 16.4,mm
